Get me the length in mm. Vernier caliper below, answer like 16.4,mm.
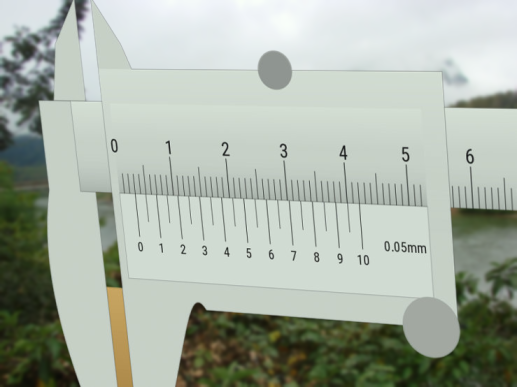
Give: 3.0,mm
